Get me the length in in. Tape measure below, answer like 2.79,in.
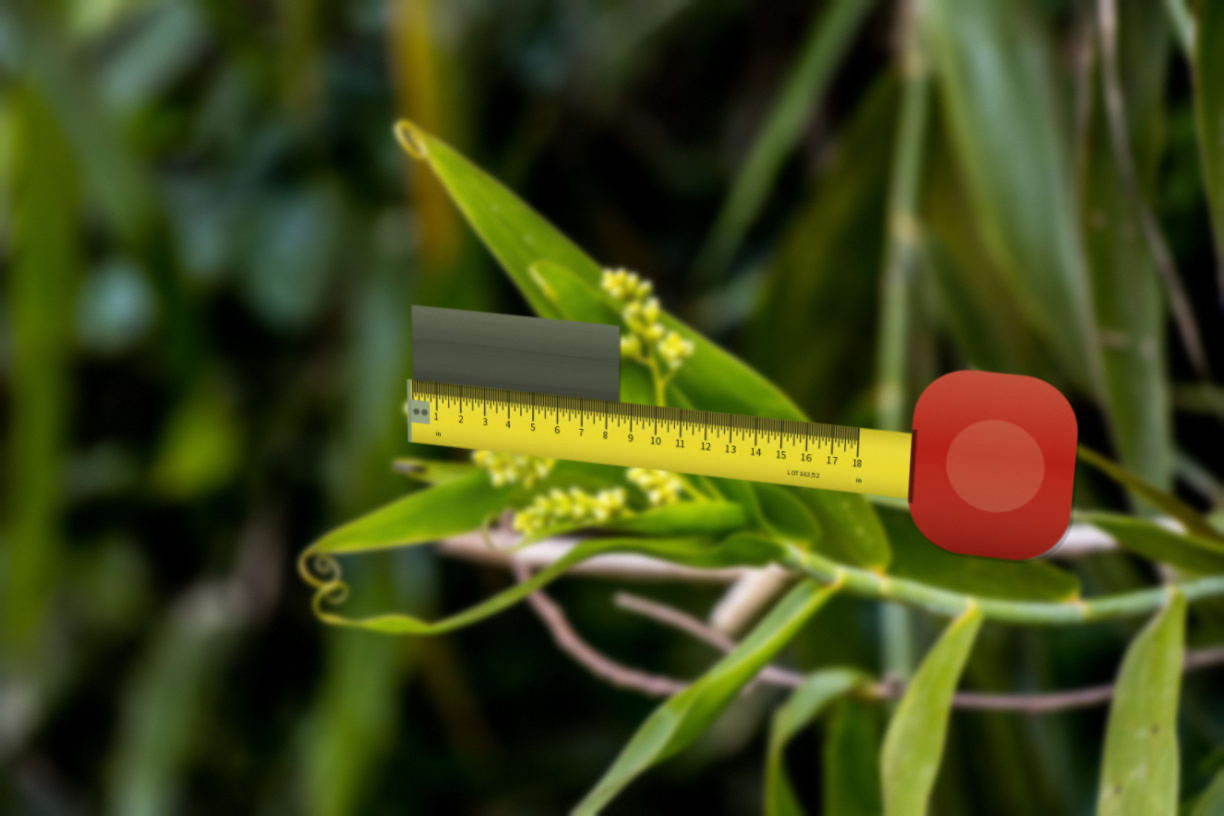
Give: 8.5,in
